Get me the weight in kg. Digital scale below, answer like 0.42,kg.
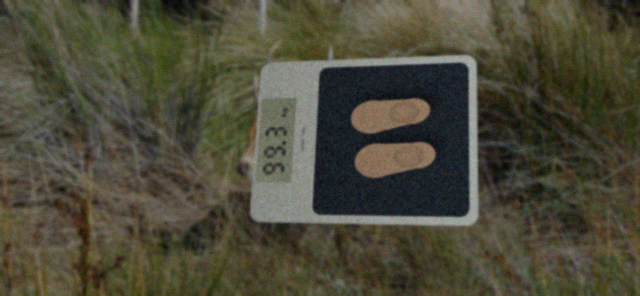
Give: 99.3,kg
